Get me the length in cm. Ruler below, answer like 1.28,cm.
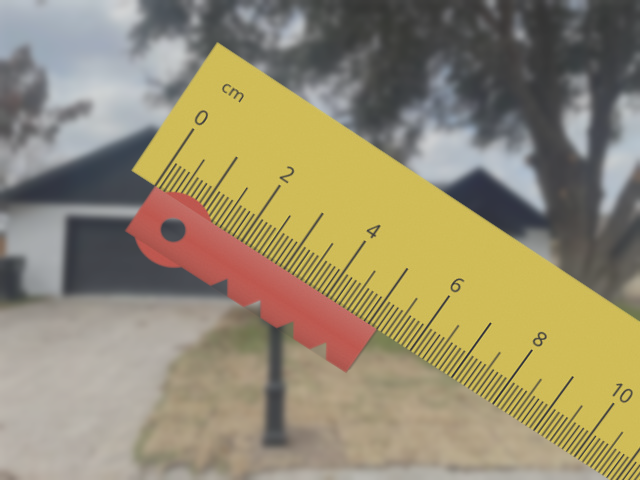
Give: 5.2,cm
